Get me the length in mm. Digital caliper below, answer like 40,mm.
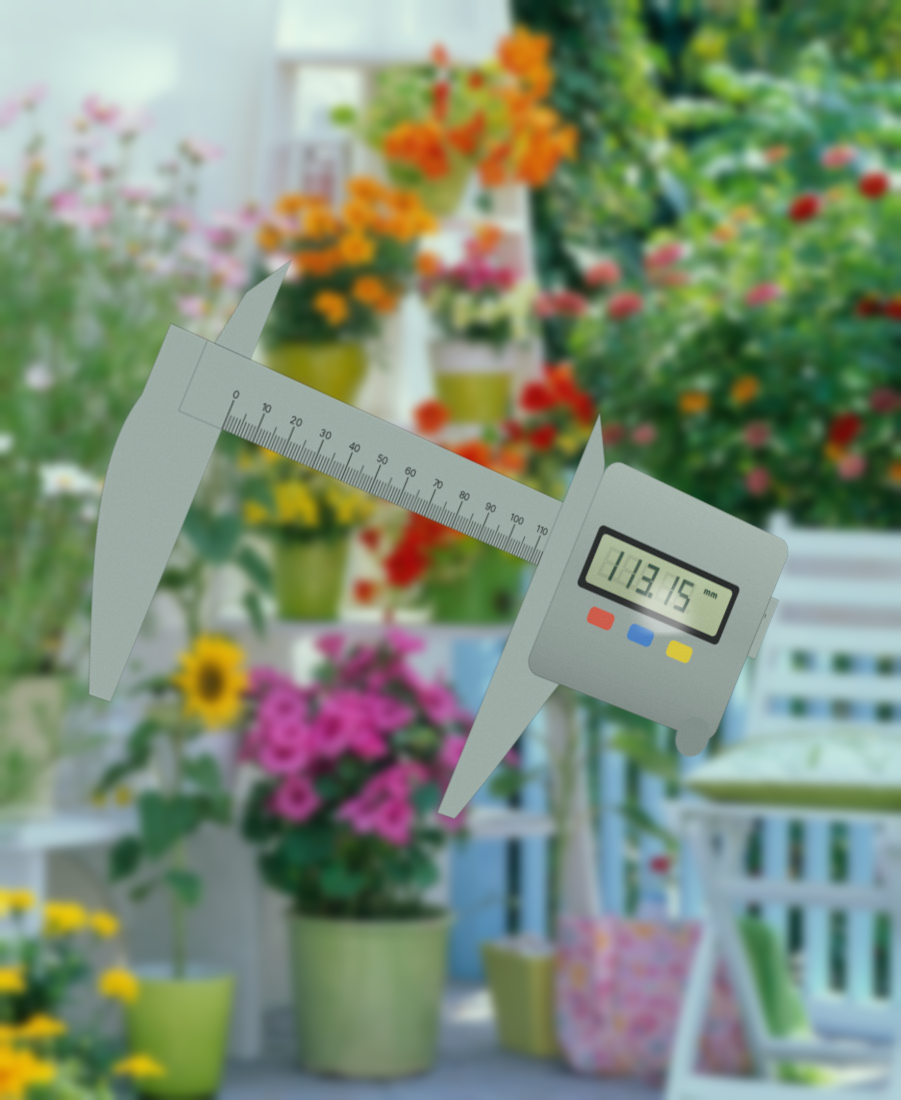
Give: 113.15,mm
